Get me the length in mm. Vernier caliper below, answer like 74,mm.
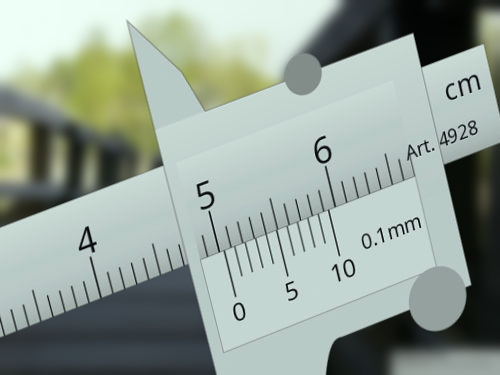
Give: 50.4,mm
